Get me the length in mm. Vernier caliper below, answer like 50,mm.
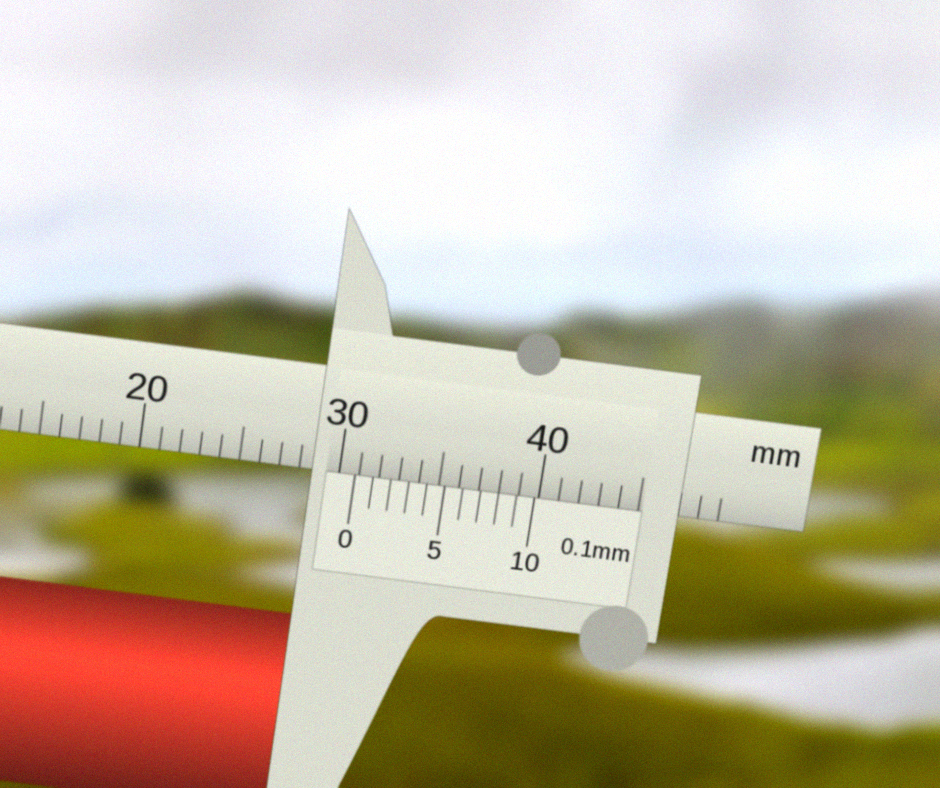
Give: 30.8,mm
